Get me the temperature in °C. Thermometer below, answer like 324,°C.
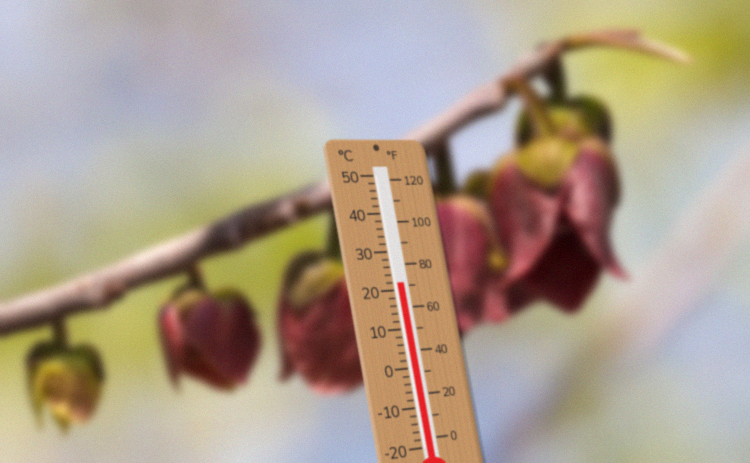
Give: 22,°C
